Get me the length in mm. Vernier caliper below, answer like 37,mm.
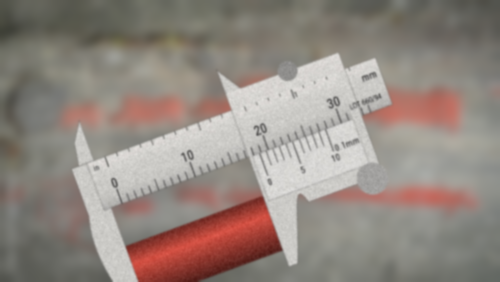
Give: 18.8,mm
